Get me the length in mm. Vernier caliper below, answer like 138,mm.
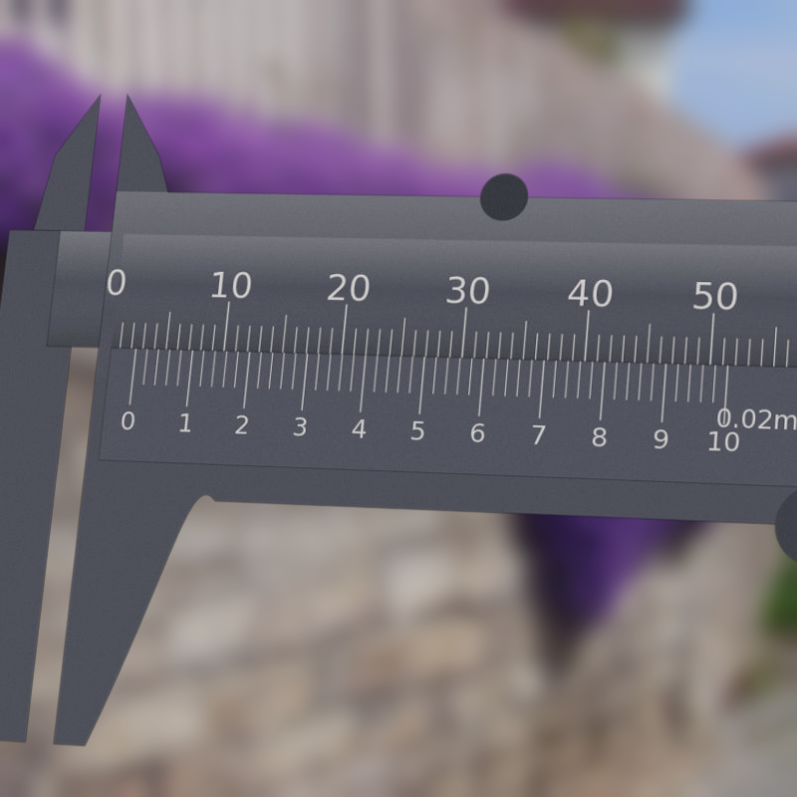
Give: 2.4,mm
